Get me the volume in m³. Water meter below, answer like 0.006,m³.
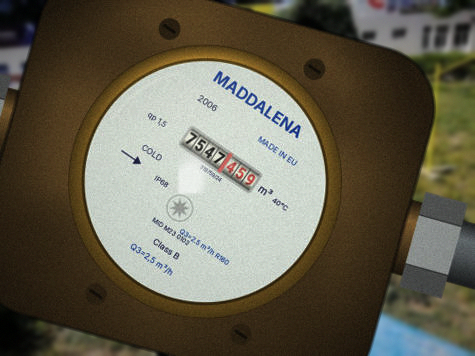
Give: 7547.459,m³
